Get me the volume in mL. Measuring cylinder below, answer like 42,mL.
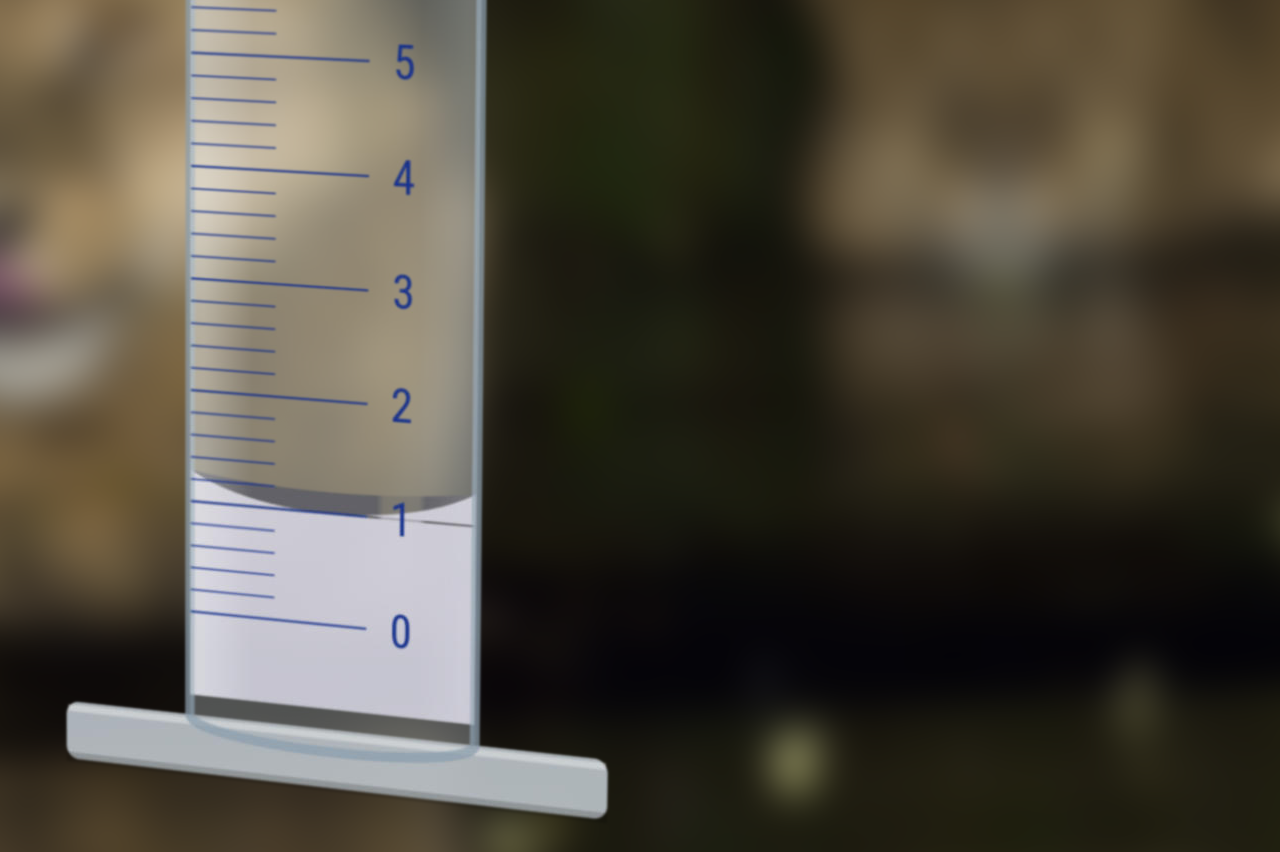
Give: 1,mL
